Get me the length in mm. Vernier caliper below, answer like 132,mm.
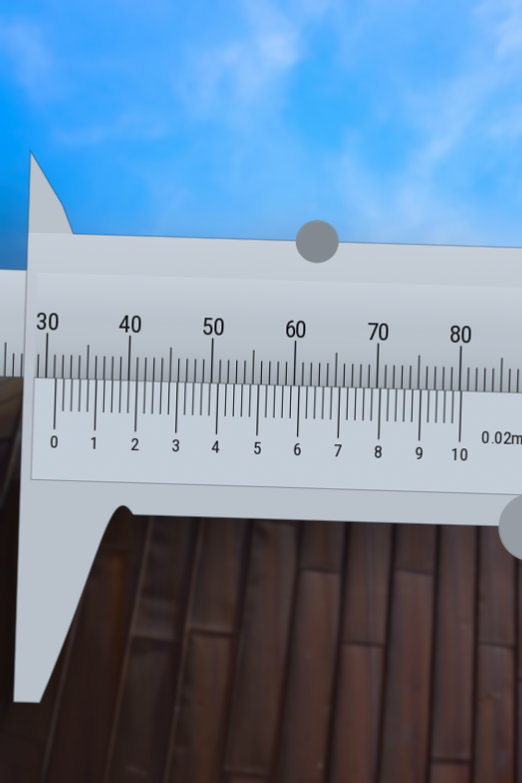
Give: 31.2,mm
